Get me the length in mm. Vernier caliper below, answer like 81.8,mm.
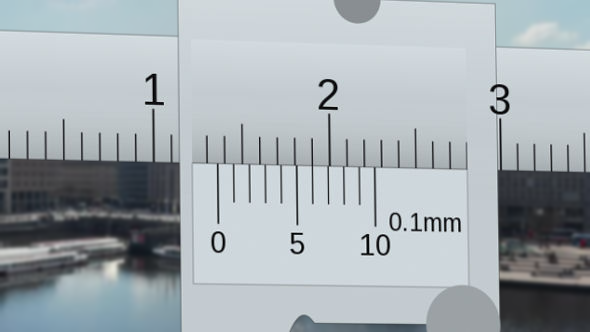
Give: 13.6,mm
